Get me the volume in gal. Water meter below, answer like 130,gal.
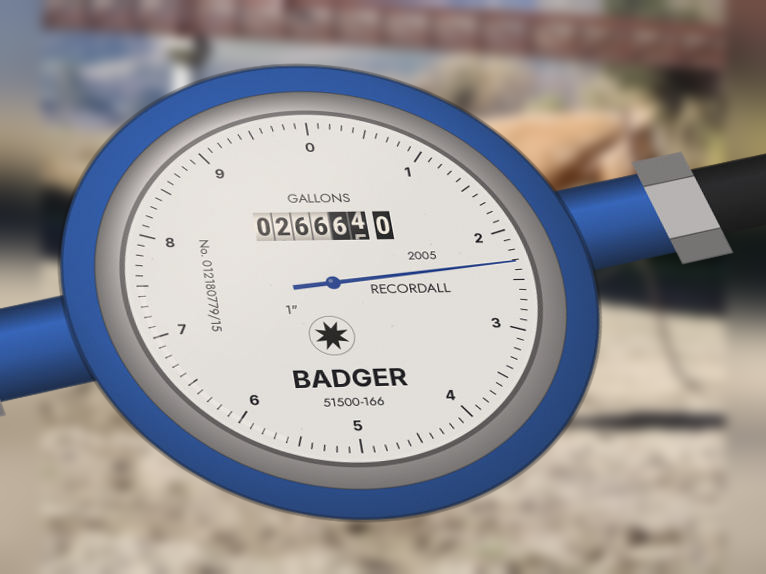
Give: 266642.3,gal
